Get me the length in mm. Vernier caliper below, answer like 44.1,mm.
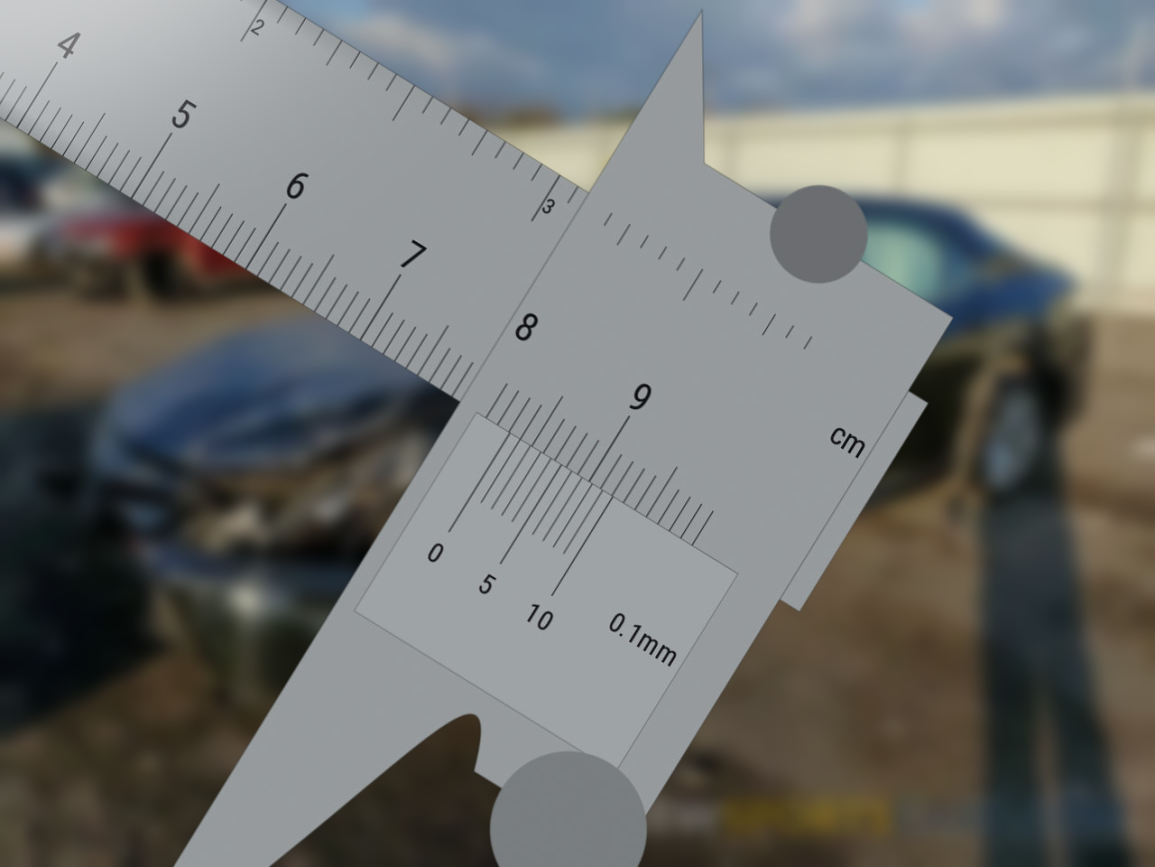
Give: 83.1,mm
